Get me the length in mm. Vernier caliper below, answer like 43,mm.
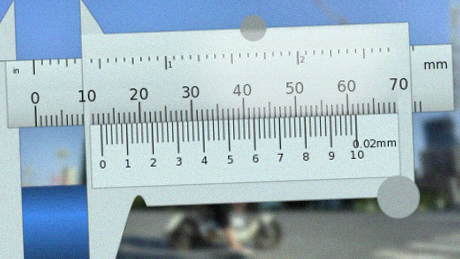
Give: 12.5,mm
